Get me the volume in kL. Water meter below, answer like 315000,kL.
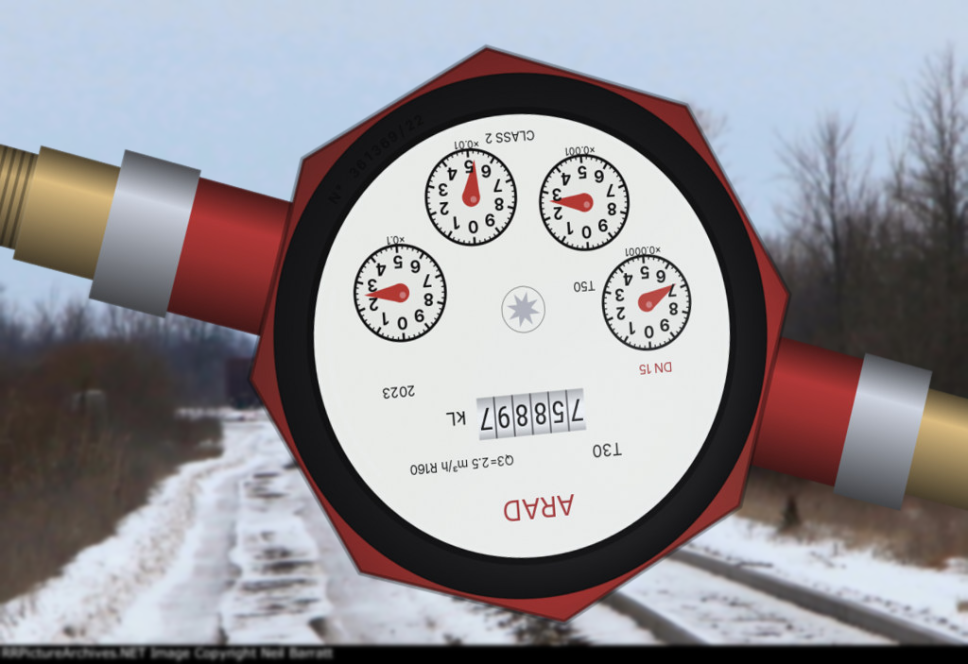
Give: 758897.2526,kL
